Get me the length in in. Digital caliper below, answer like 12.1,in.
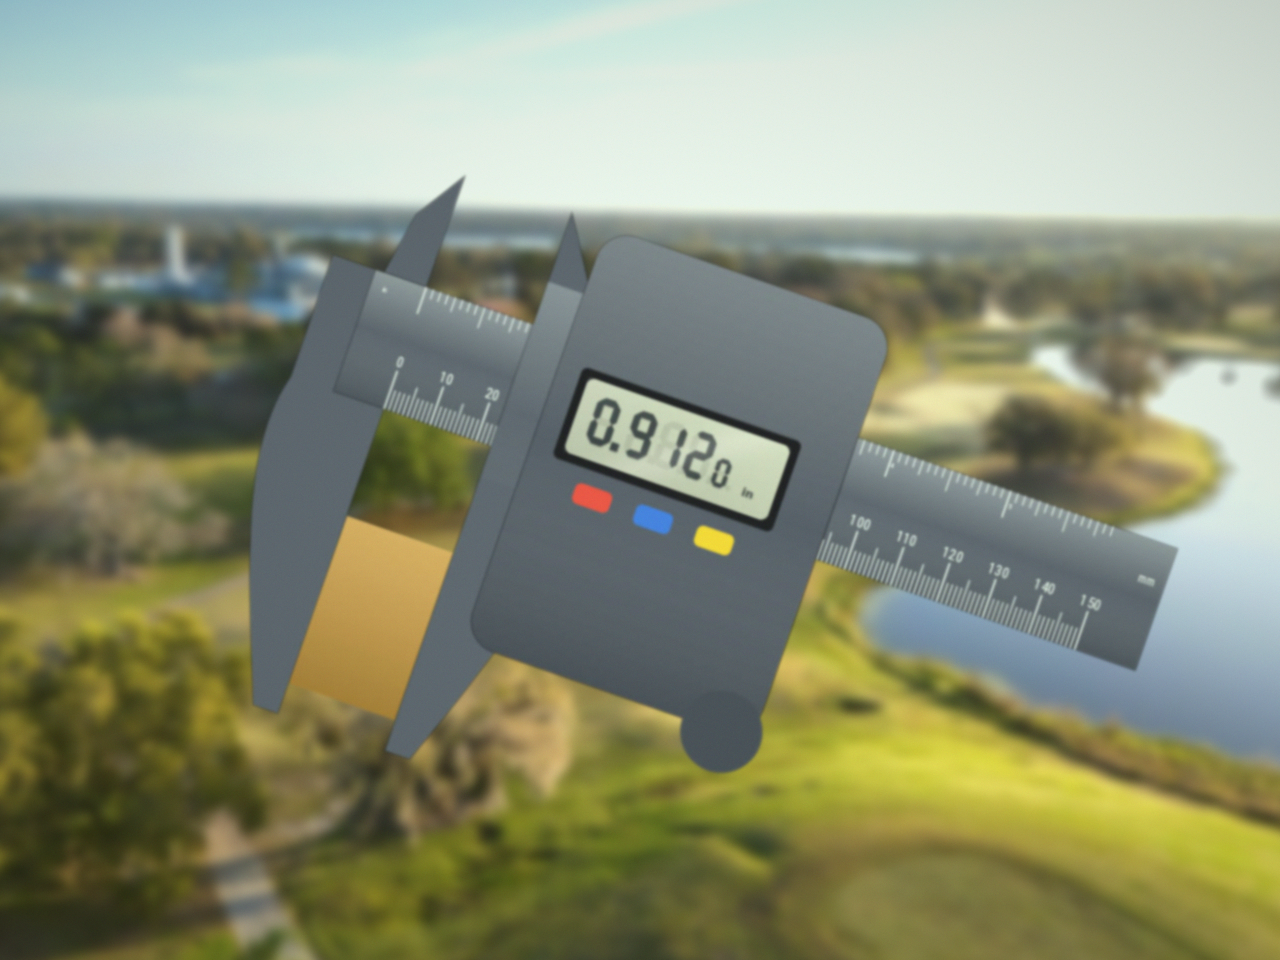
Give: 0.9120,in
